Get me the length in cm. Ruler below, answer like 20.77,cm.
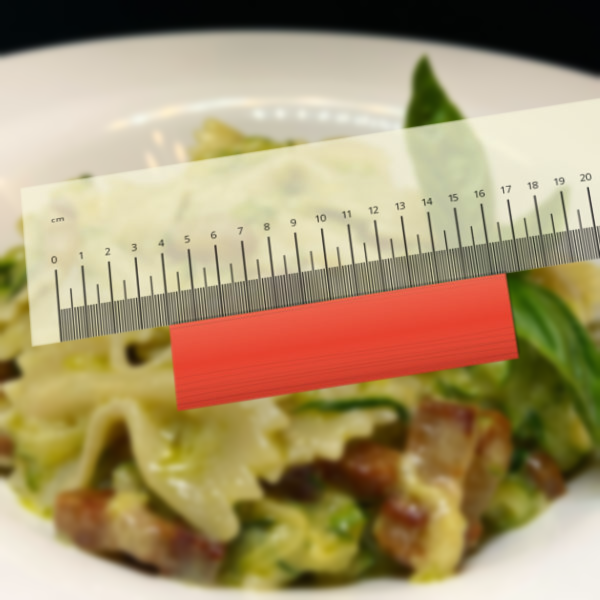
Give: 12.5,cm
